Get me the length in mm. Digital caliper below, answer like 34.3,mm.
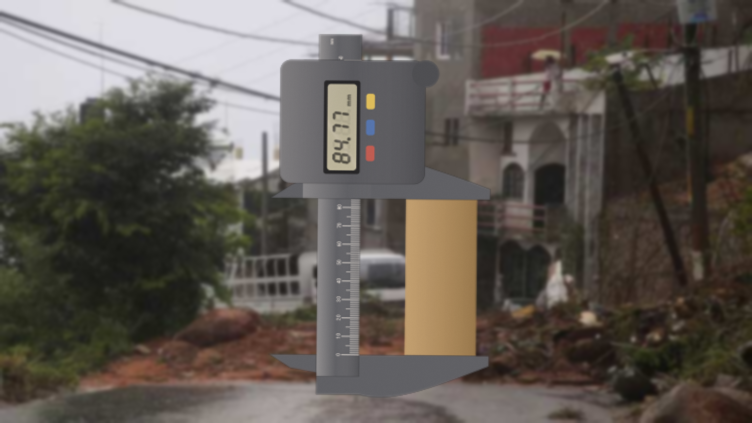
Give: 84.77,mm
